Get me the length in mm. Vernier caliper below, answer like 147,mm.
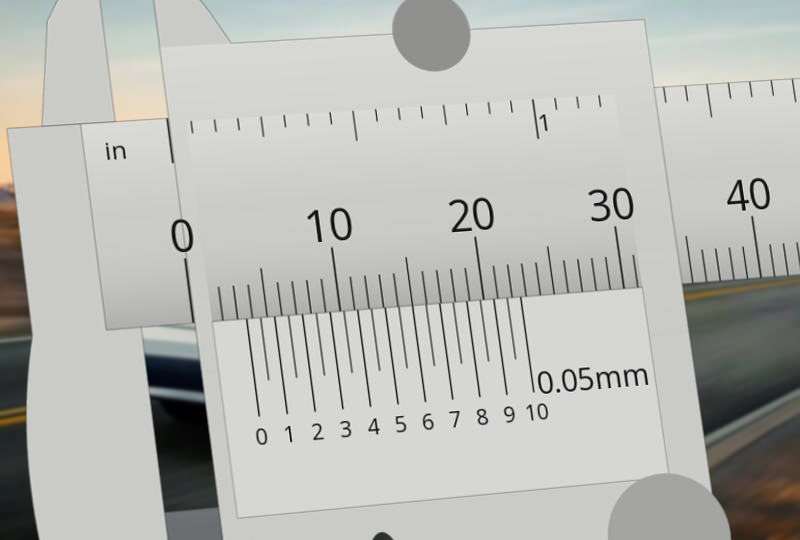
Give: 3.6,mm
